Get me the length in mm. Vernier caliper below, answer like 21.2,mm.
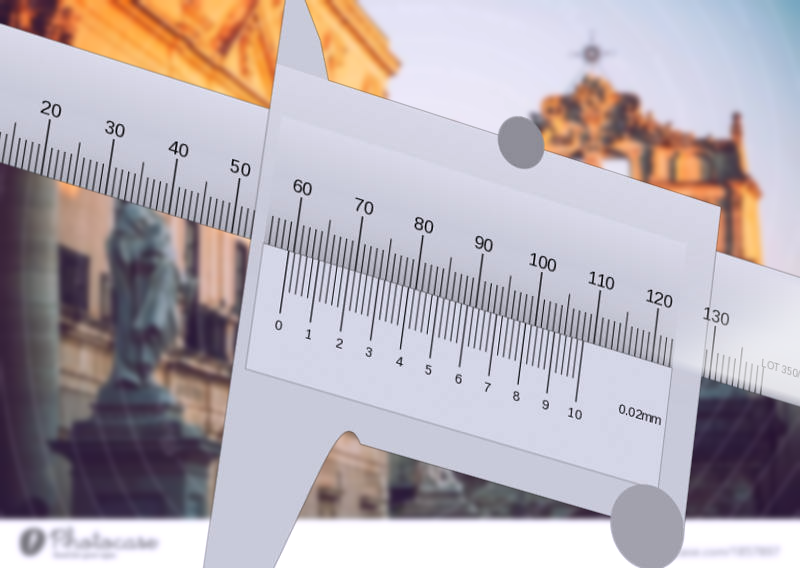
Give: 59.2,mm
